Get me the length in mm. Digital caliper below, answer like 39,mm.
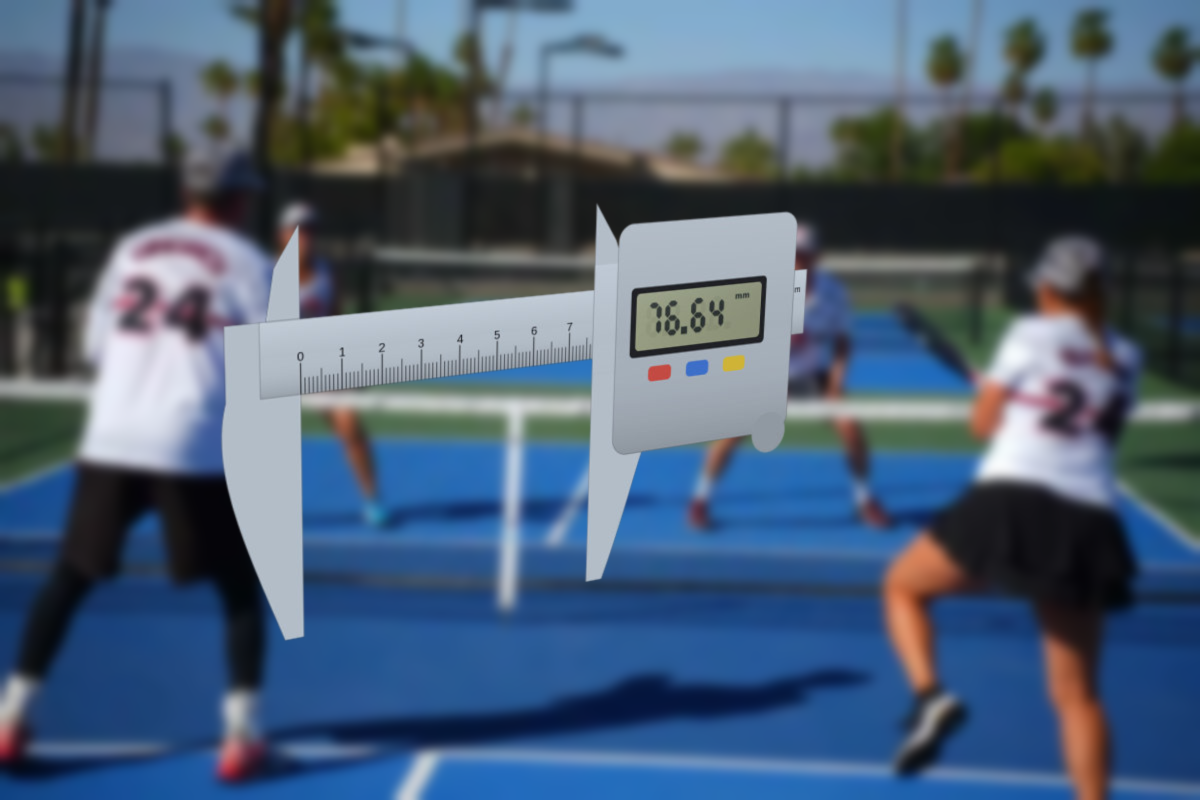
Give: 76.64,mm
